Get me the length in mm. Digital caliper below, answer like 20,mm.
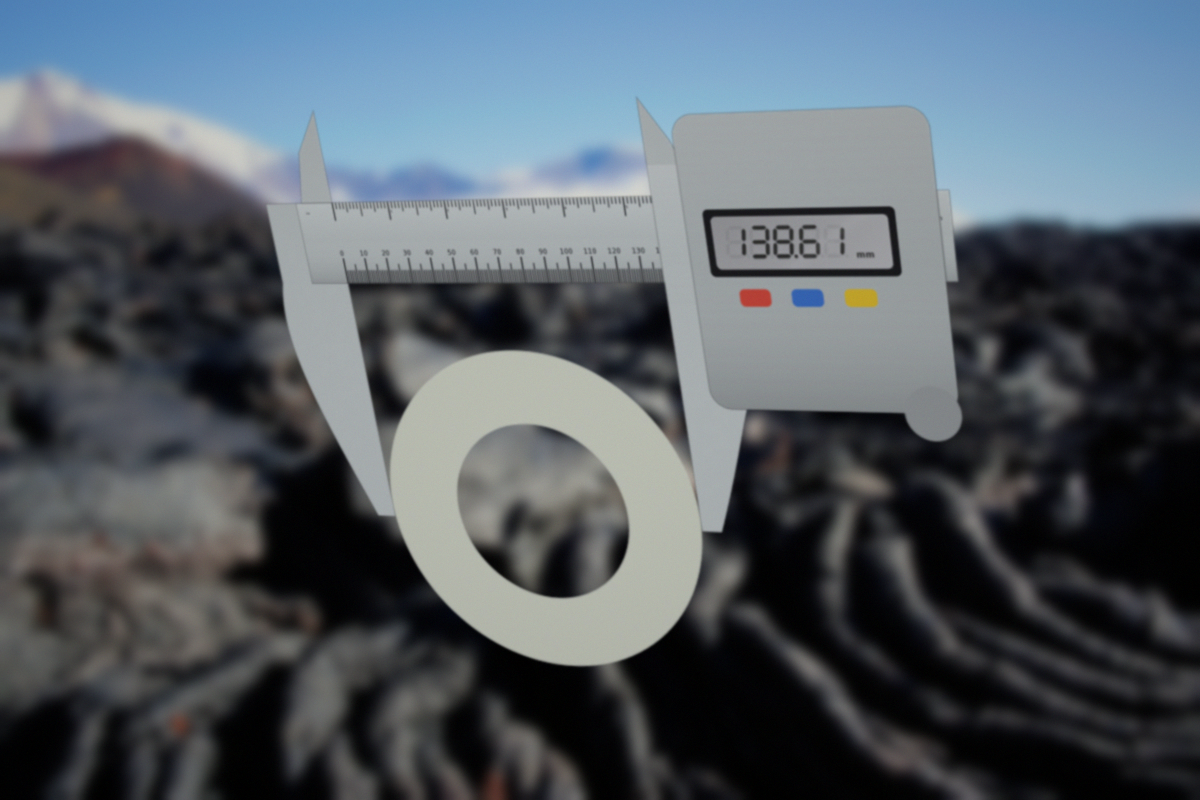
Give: 138.61,mm
